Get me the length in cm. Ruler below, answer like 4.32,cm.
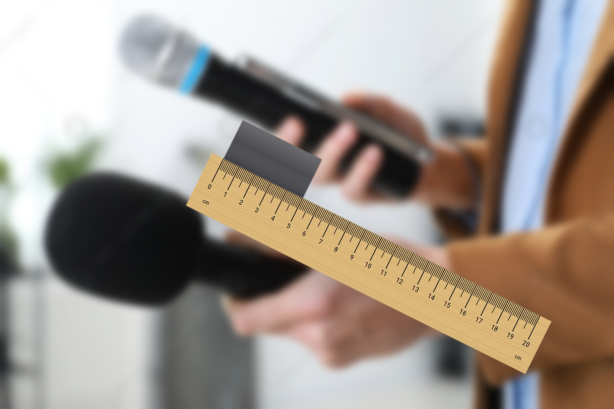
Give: 5,cm
